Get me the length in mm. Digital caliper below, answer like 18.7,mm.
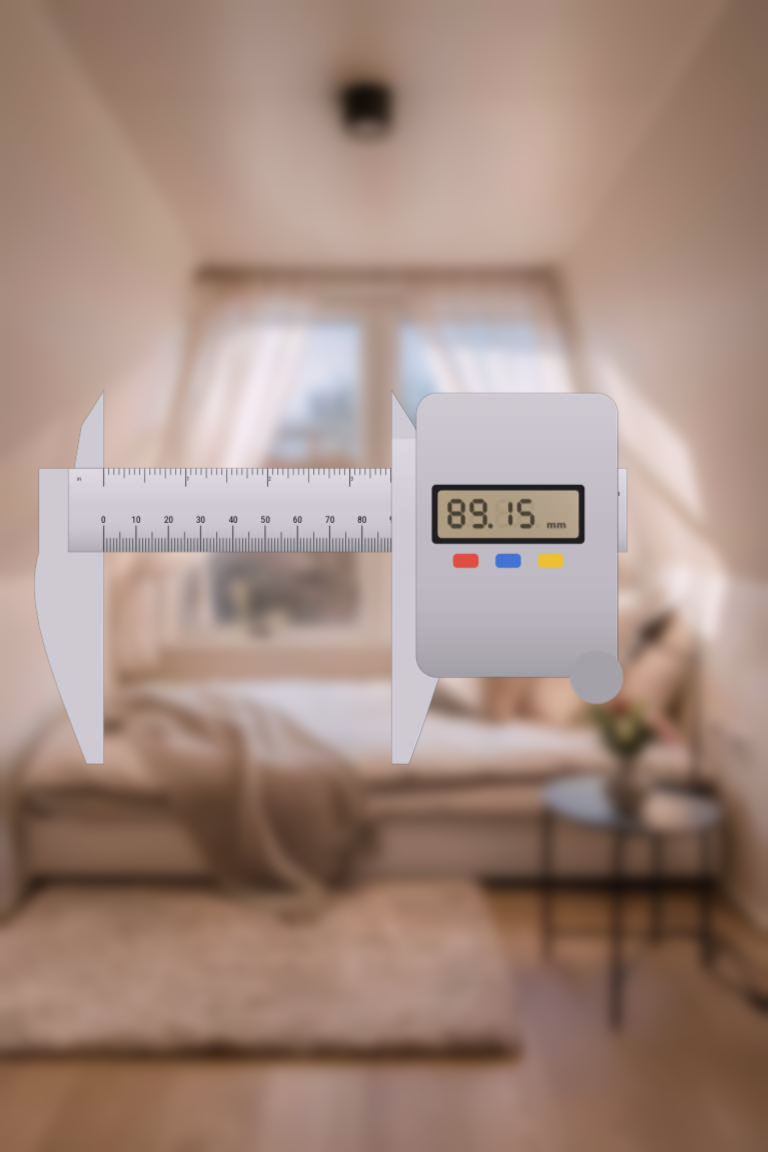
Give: 89.15,mm
